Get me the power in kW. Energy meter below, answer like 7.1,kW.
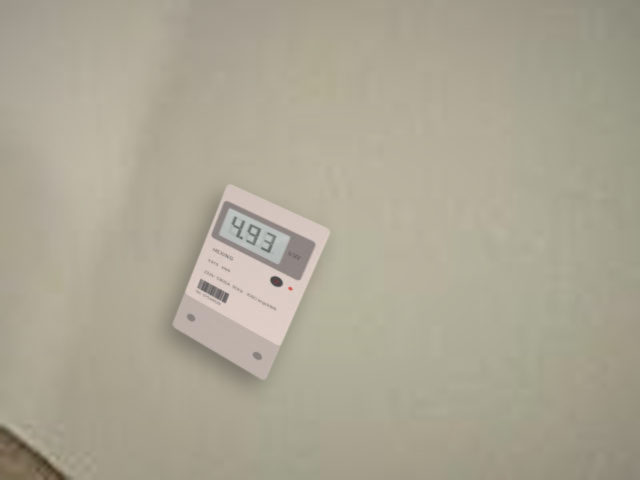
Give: 4.93,kW
